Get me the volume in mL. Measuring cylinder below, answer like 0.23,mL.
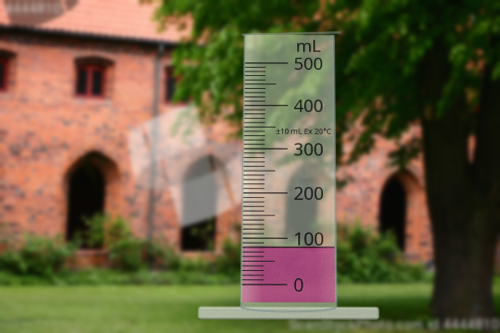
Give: 80,mL
